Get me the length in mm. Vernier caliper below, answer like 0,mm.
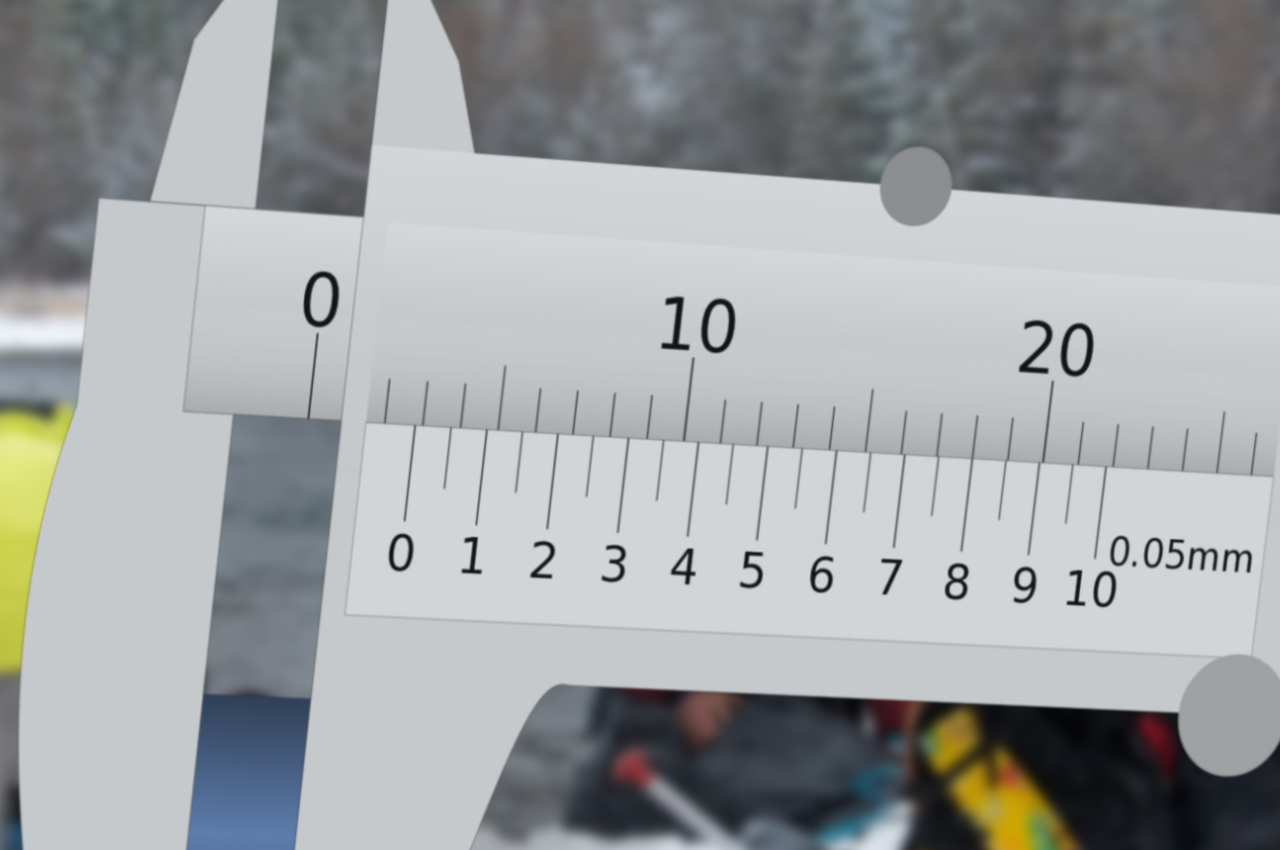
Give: 2.80,mm
